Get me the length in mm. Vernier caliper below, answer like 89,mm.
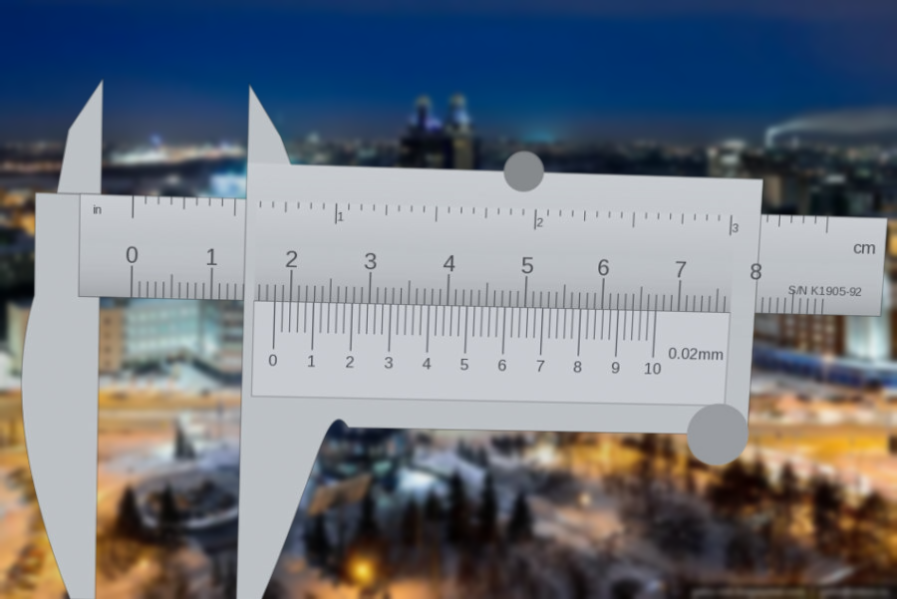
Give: 18.0,mm
